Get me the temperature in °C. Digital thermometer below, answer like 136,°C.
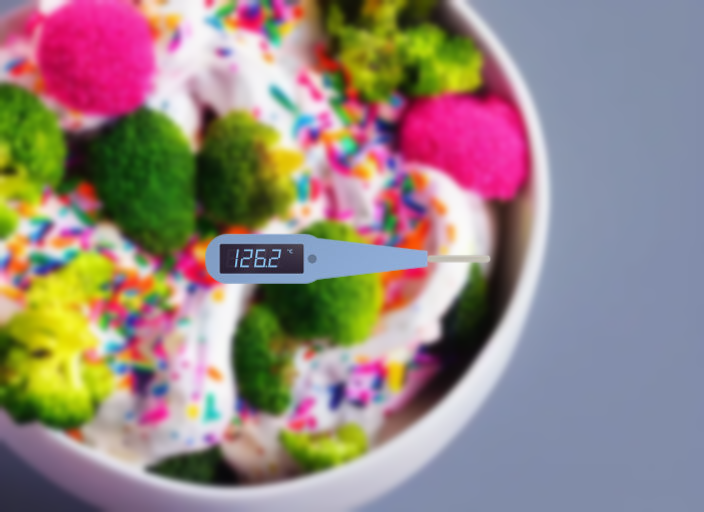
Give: 126.2,°C
